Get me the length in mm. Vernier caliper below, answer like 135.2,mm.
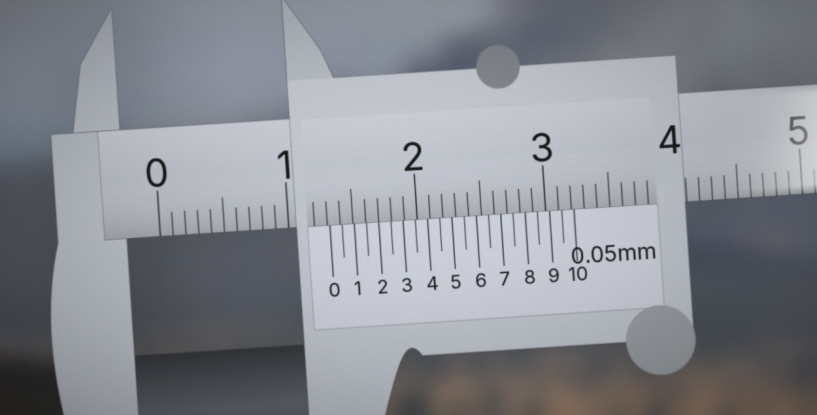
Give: 13.2,mm
